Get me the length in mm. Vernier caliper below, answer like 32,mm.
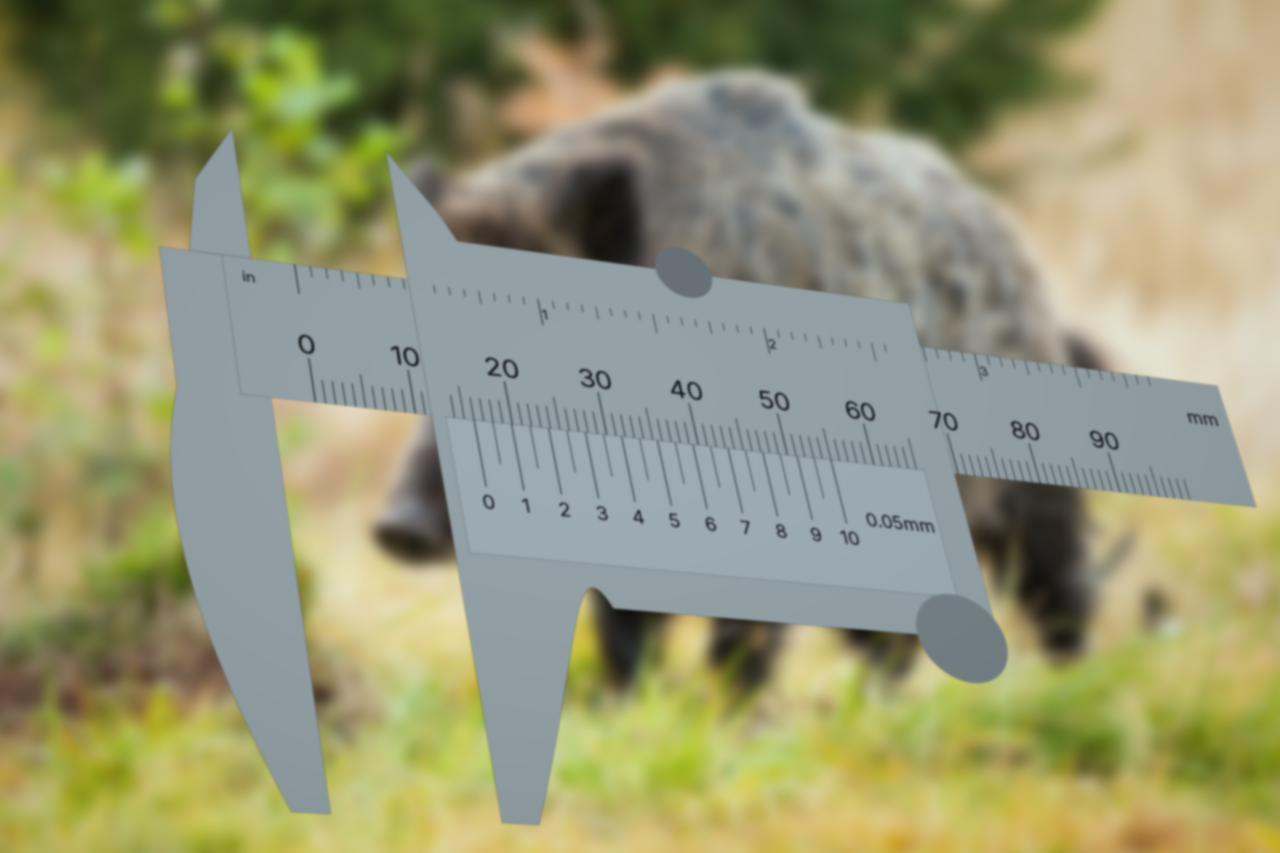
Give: 16.0,mm
